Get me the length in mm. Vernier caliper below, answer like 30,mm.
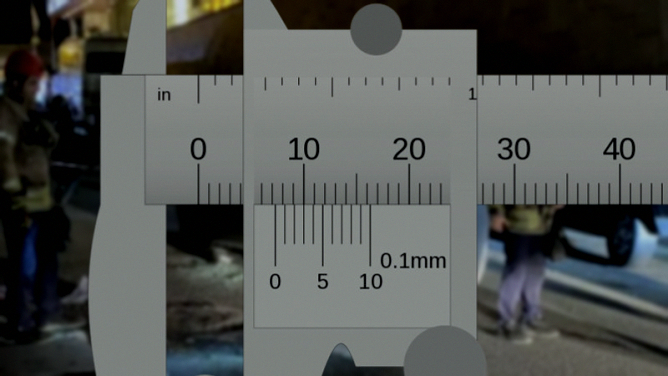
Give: 7.3,mm
